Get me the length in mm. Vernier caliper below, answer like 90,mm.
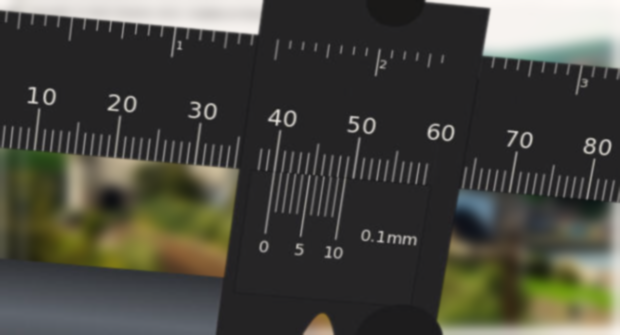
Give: 40.0,mm
